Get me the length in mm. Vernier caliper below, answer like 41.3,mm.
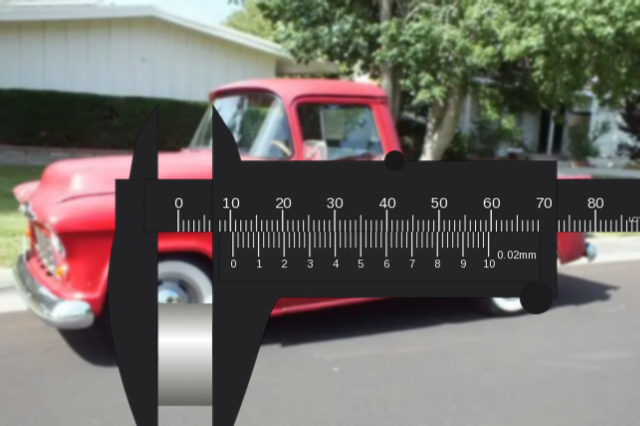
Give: 10.5,mm
